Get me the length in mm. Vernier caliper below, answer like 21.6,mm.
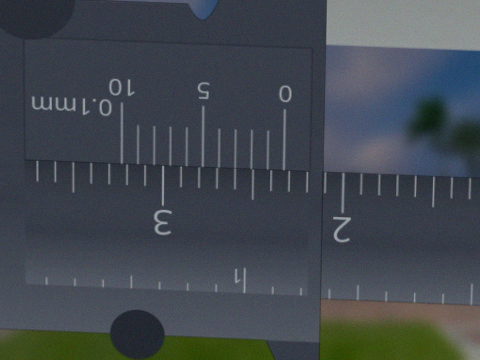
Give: 23.3,mm
